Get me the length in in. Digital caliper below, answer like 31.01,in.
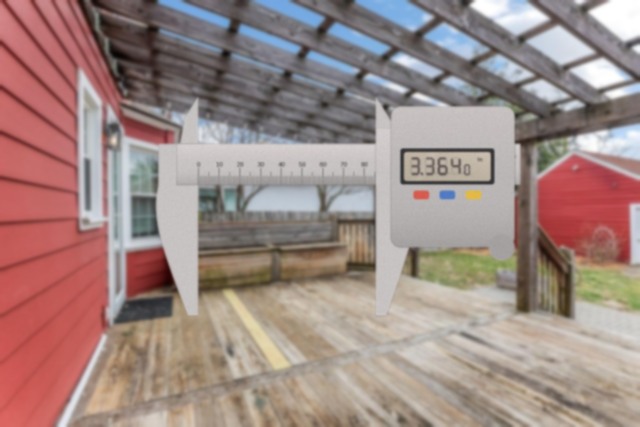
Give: 3.3640,in
